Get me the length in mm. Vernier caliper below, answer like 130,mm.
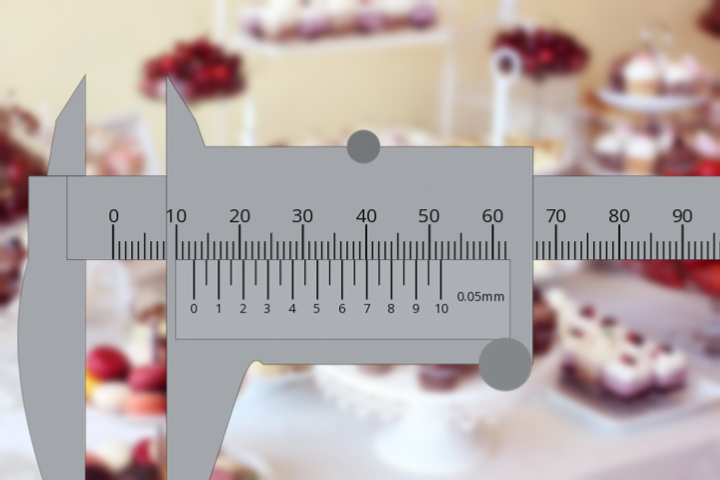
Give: 12.8,mm
